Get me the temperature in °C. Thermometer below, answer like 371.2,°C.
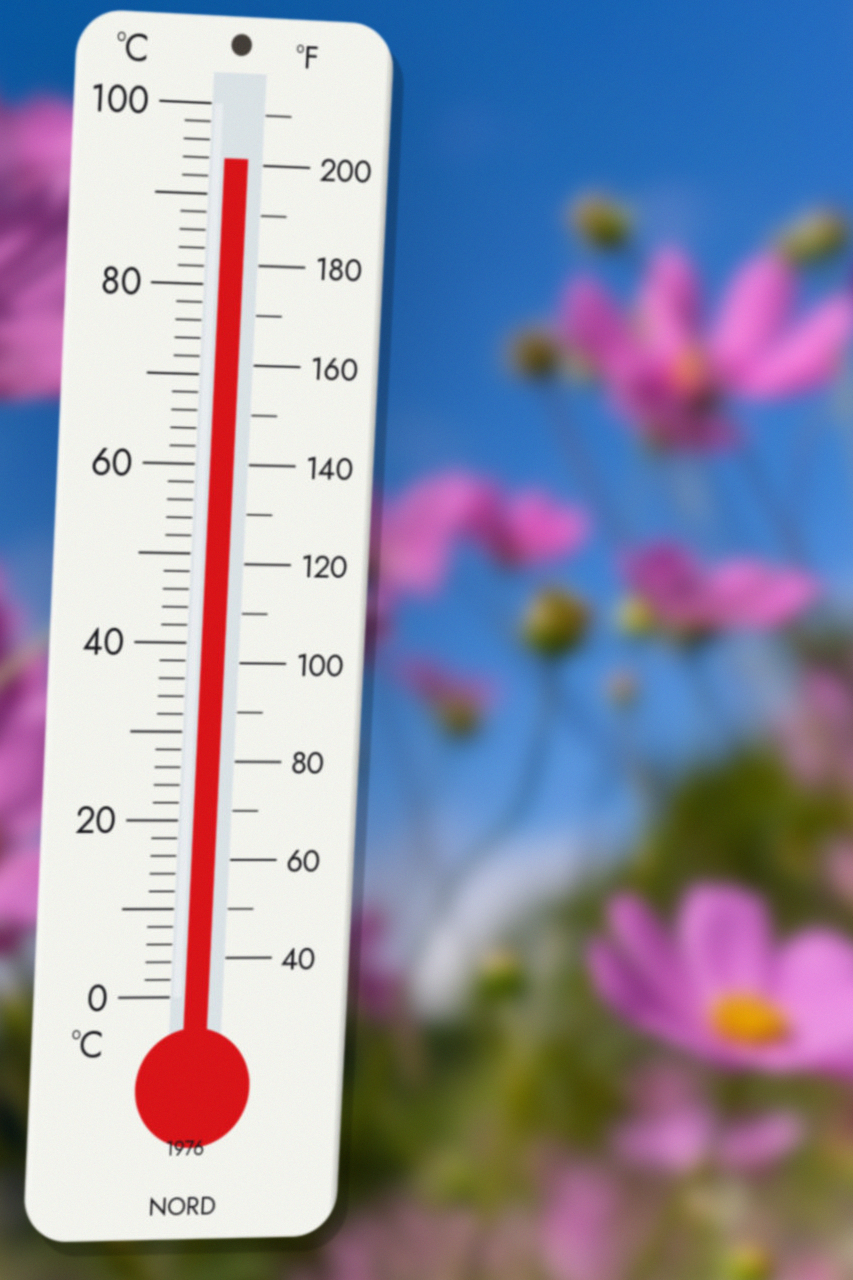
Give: 94,°C
